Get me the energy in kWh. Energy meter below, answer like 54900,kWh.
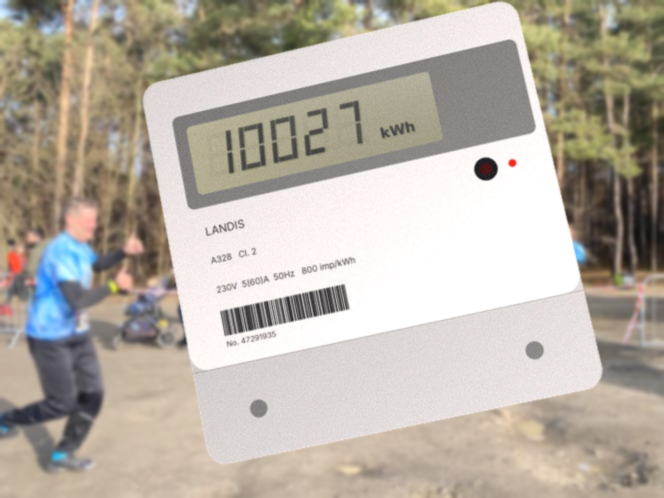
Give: 10027,kWh
